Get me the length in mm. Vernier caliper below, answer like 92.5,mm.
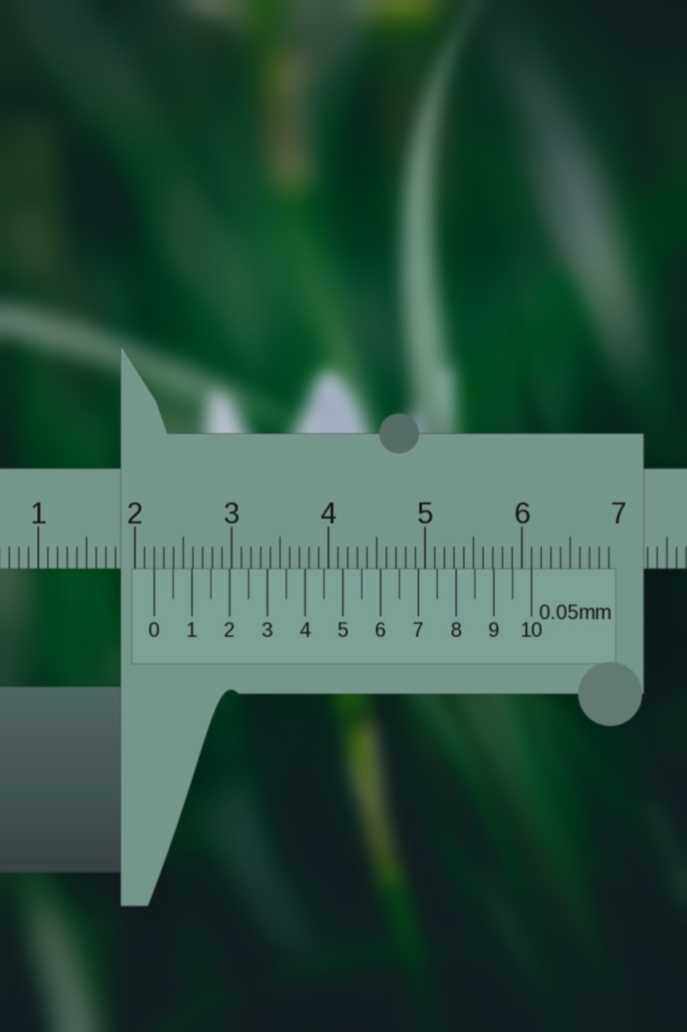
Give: 22.0,mm
